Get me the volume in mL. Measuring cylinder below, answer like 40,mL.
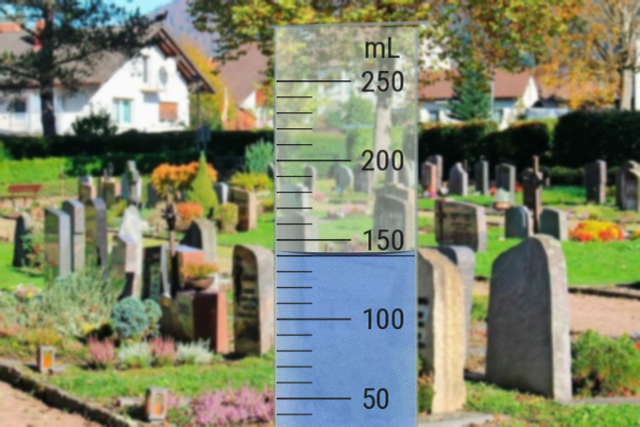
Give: 140,mL
